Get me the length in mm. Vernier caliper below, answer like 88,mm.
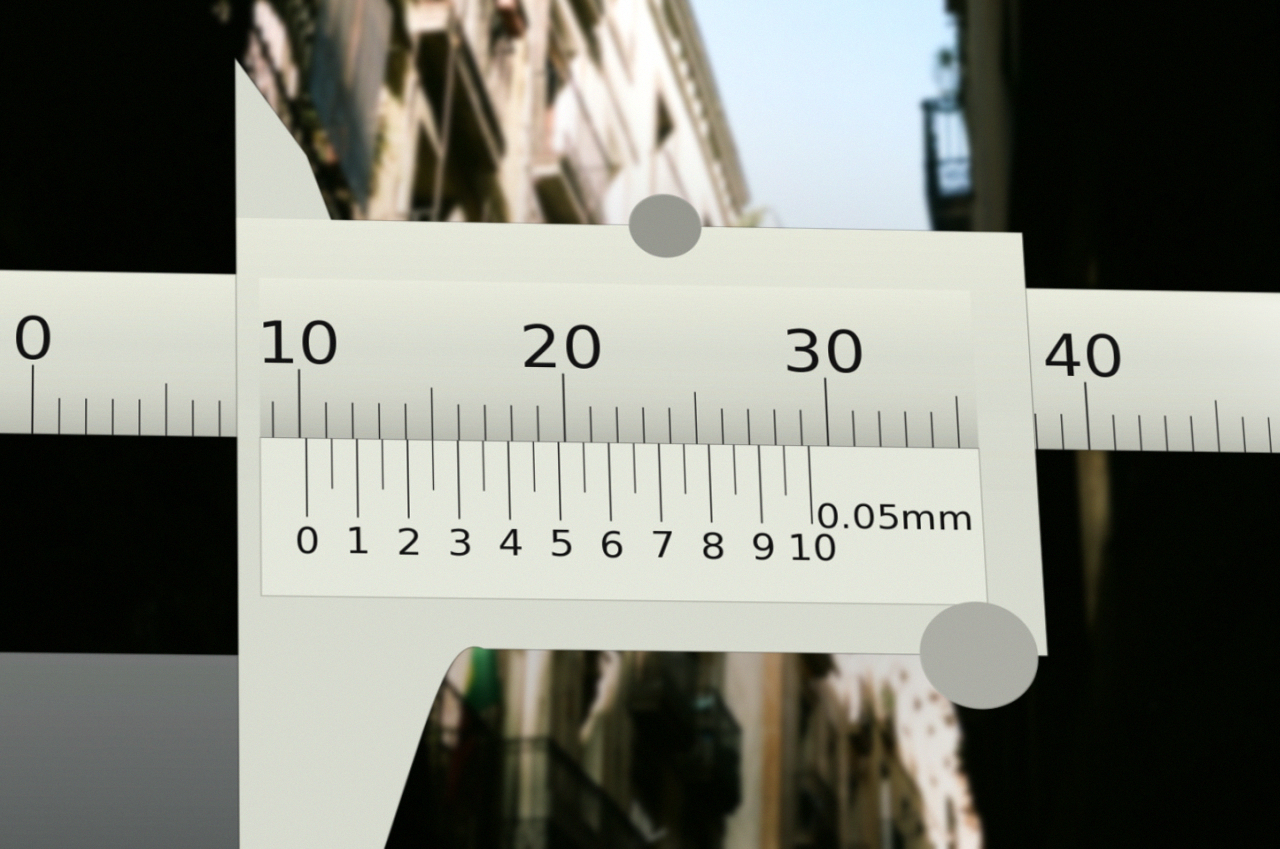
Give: 10.25,mm
